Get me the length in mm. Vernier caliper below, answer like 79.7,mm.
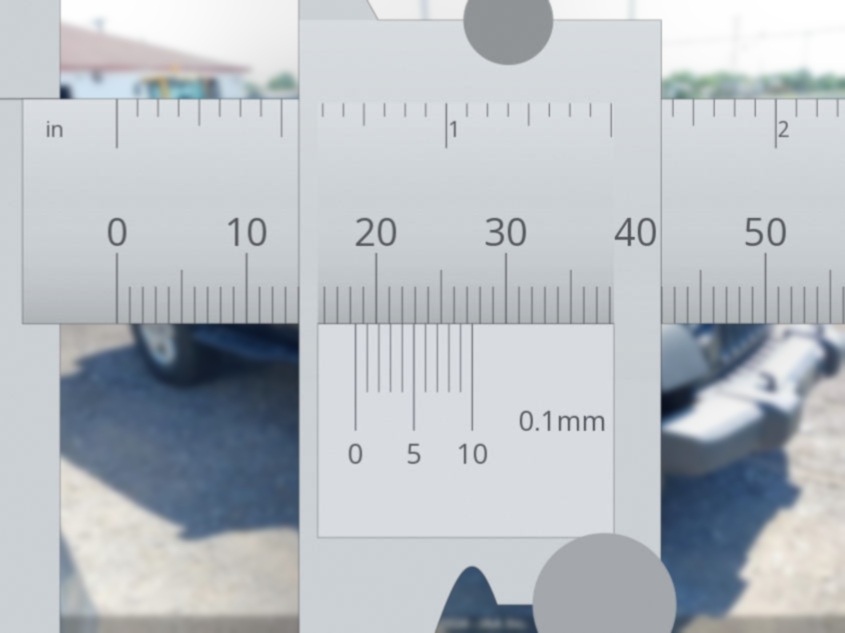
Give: 18.4,mm
